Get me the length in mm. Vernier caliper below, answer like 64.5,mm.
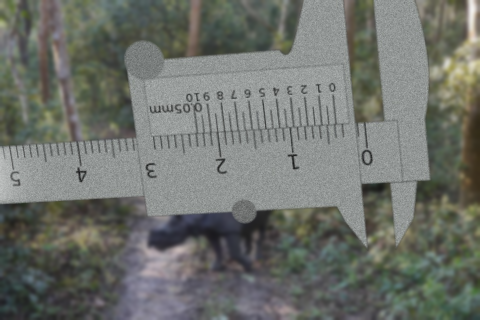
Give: 3.8,mm
